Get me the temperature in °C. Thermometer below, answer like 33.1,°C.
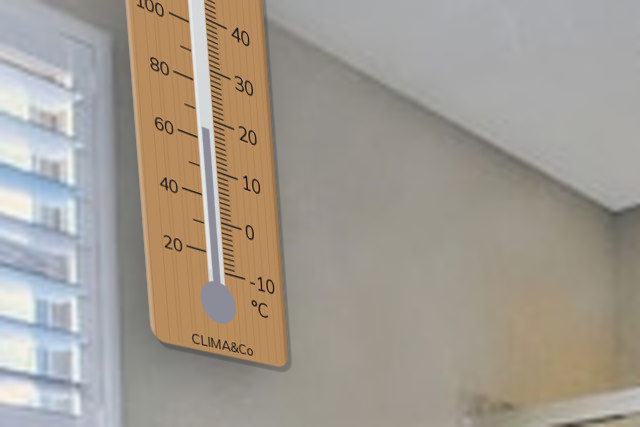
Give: 18,°C
